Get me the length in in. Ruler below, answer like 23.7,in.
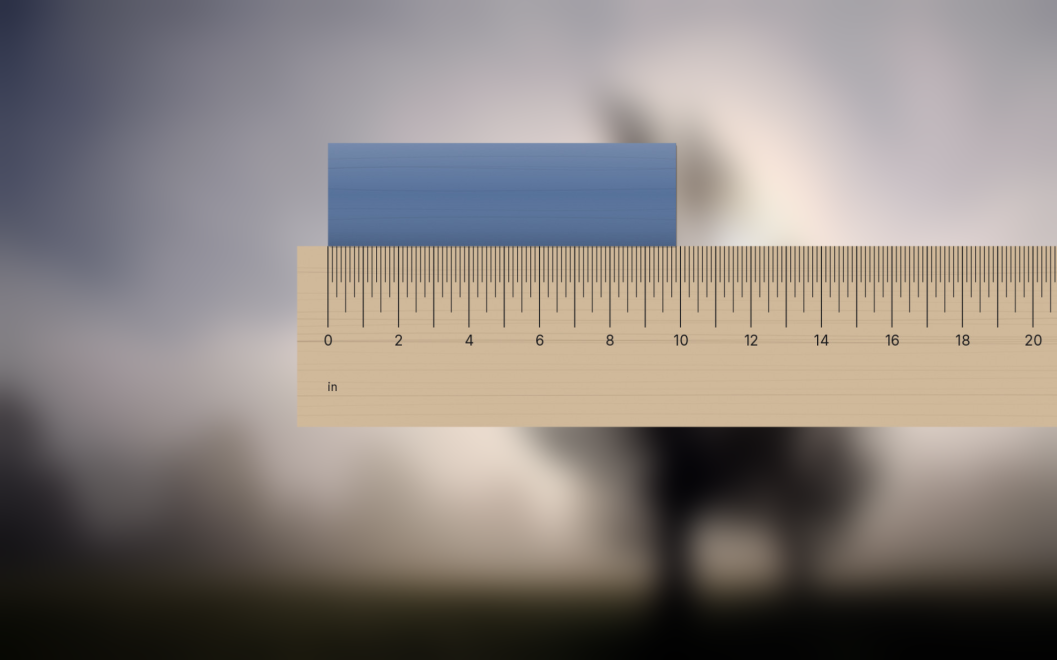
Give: 9.875,in
